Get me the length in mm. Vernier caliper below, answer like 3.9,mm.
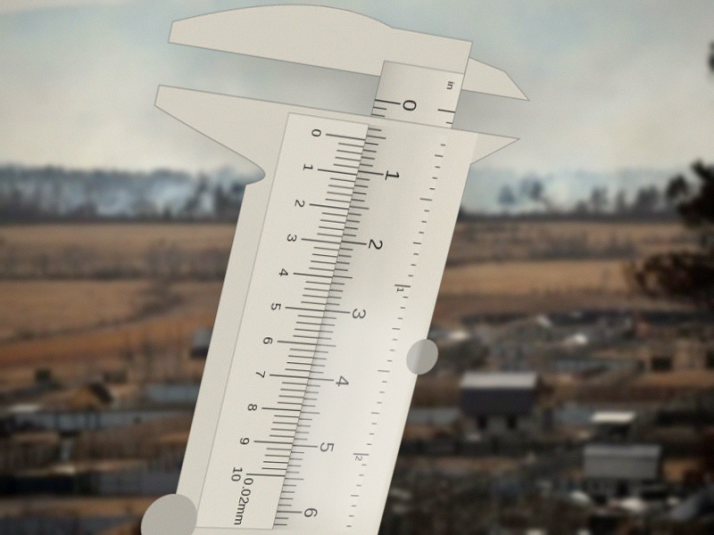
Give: 5.6,mm
